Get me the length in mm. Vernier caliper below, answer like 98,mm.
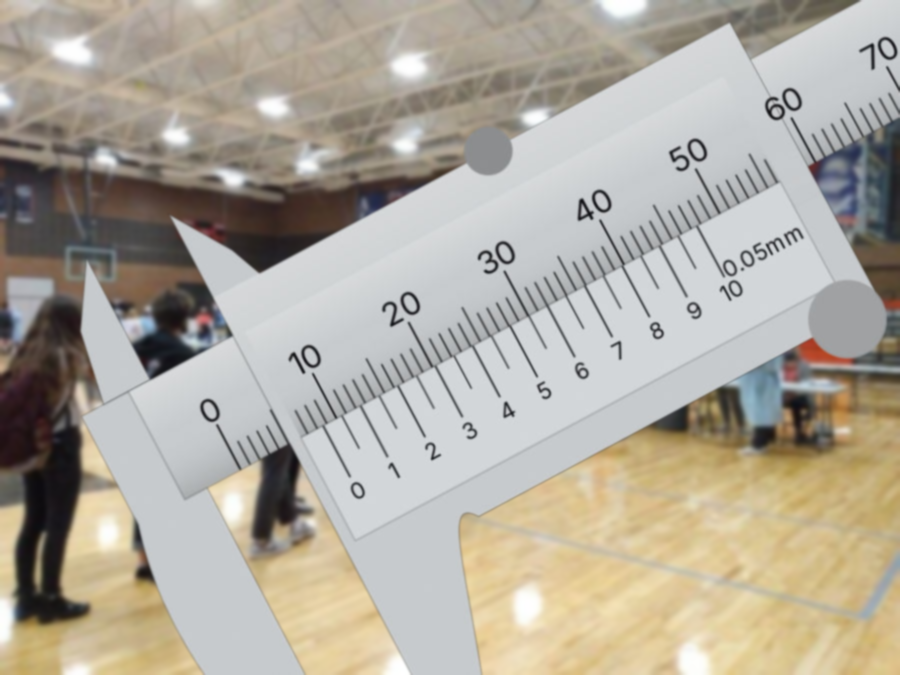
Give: 8.6,mm
